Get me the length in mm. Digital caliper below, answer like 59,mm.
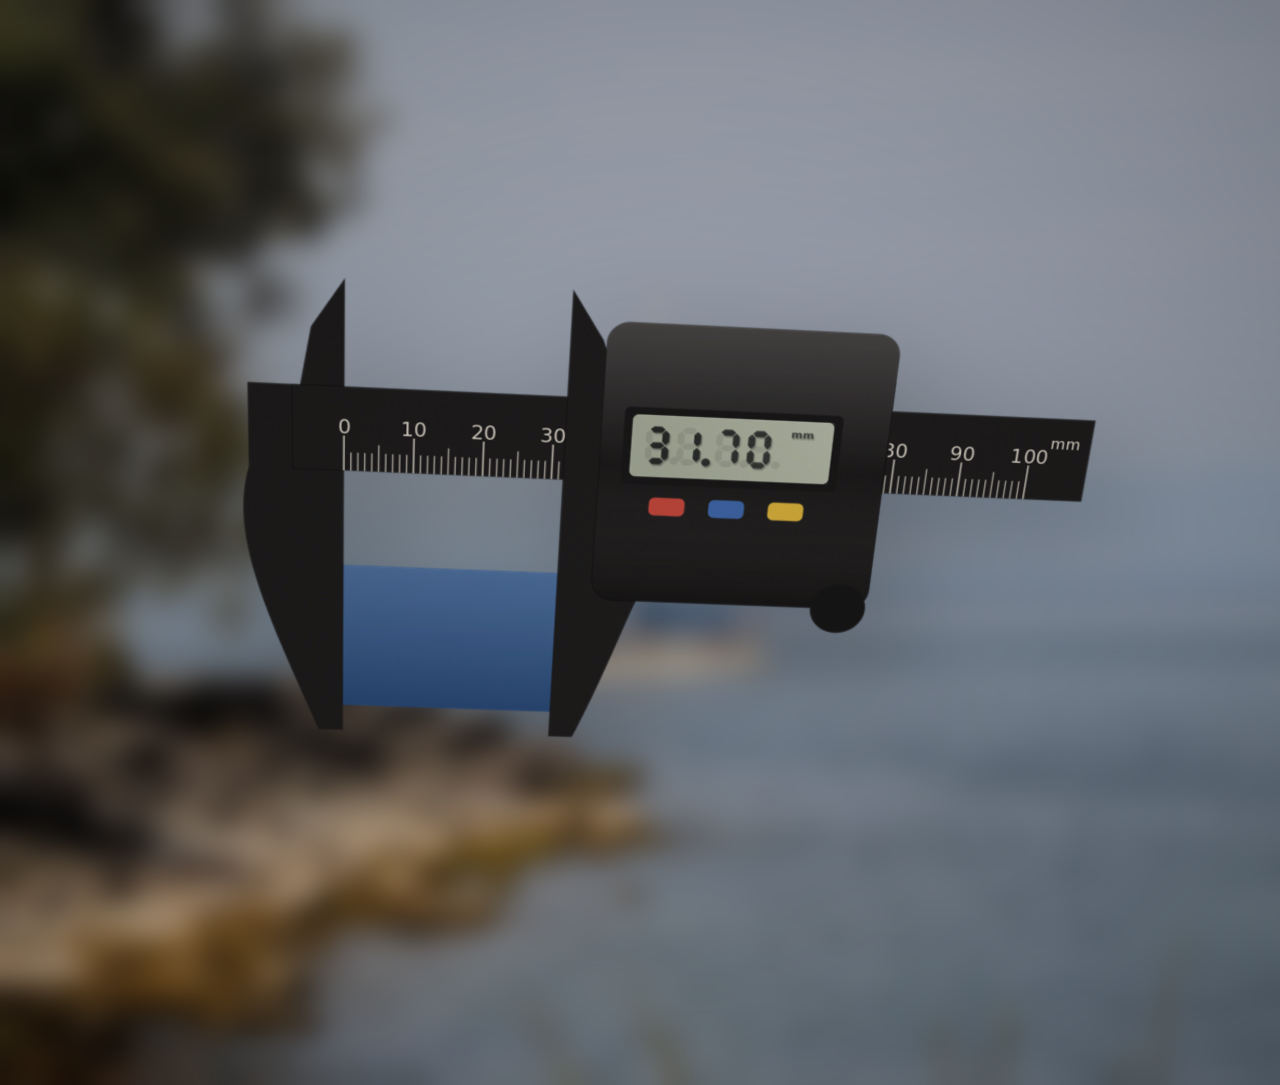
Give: 31.70,mm
